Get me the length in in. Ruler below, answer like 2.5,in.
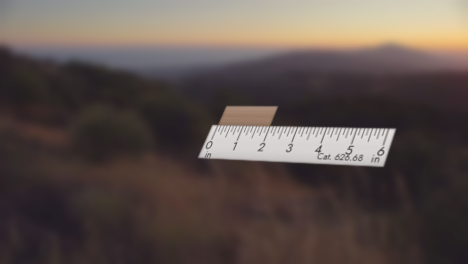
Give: 2,in
